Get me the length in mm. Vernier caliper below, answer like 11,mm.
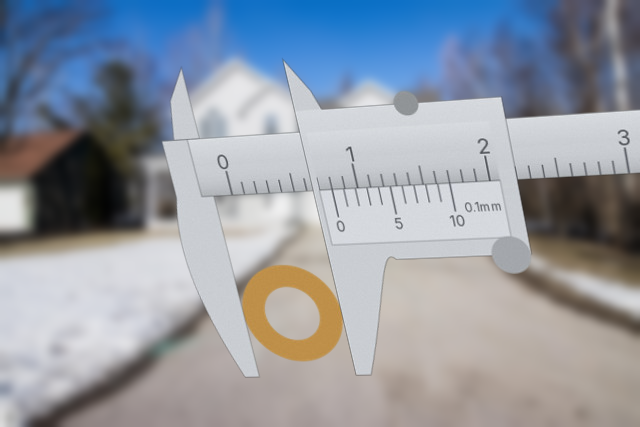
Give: 8.0,mm
